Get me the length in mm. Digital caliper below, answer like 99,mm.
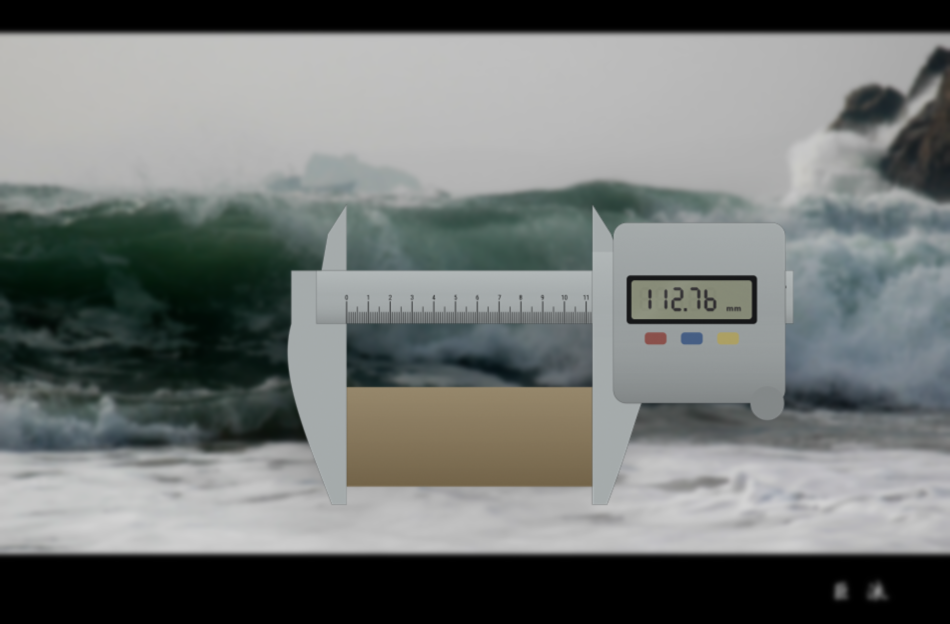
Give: 112.76,mm
